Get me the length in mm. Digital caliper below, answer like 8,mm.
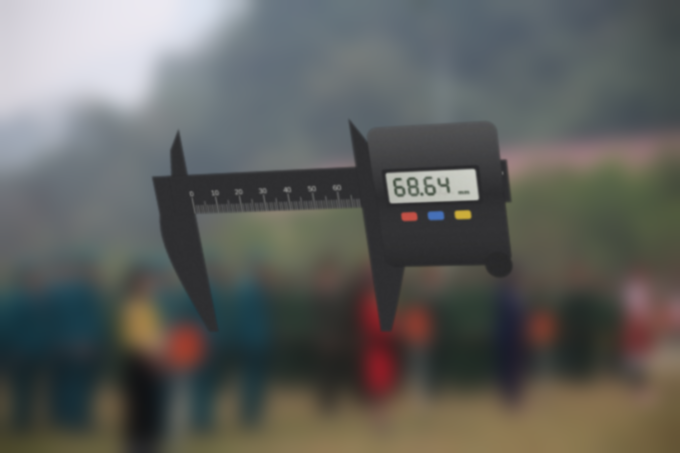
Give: 68.64,mm
